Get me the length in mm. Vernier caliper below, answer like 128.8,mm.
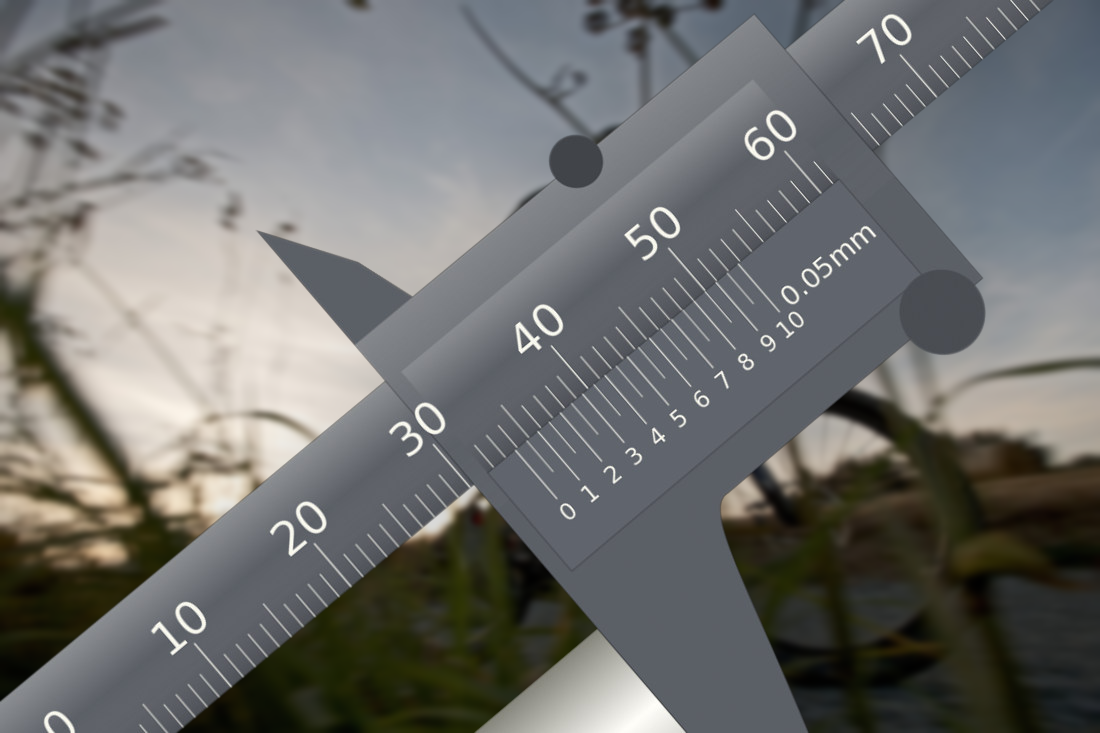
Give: 33.8,mm
